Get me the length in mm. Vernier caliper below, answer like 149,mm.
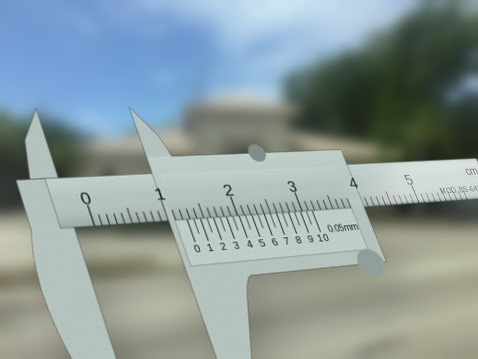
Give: 12.6,mm
